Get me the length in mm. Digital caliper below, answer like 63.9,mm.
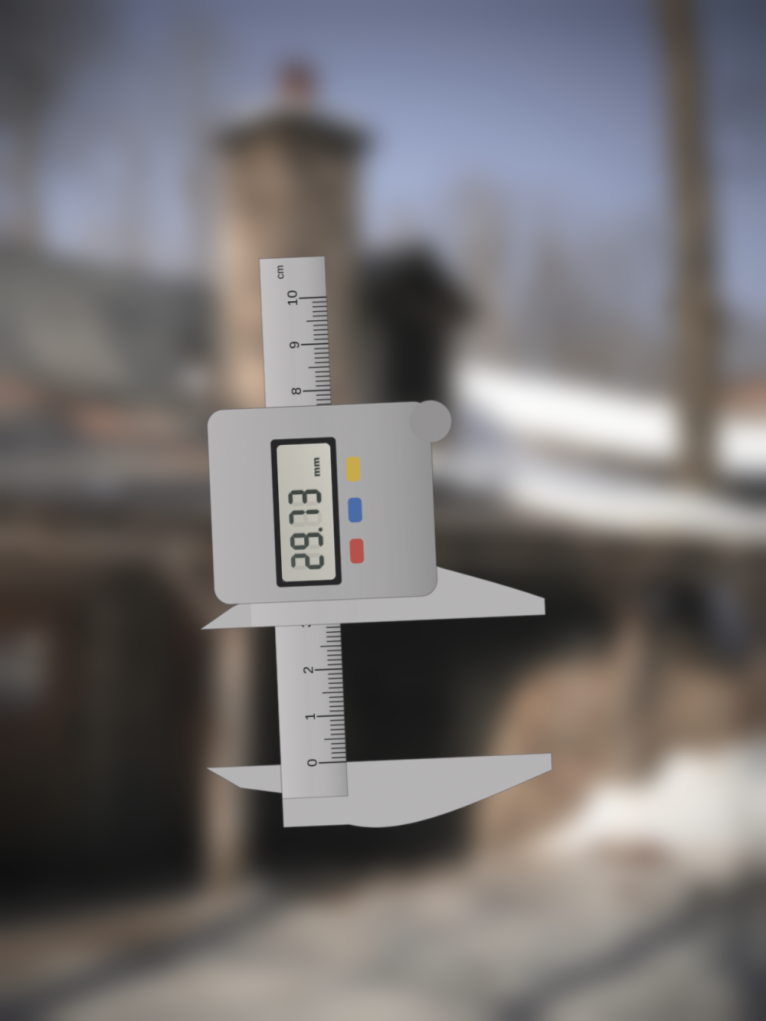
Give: 29.73,mm
